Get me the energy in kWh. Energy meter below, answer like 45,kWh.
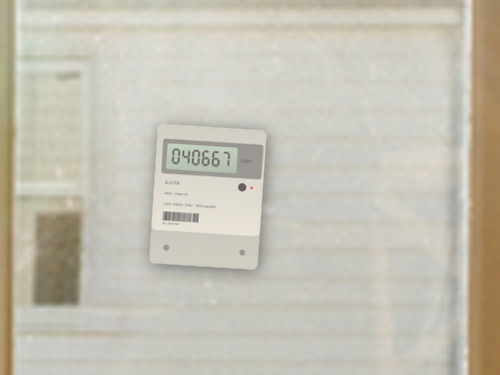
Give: 40667,kWh
